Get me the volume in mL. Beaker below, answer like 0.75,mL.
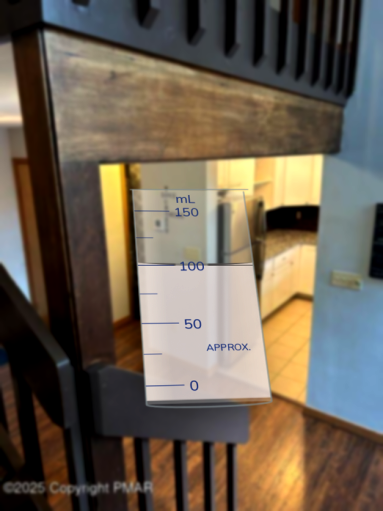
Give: 100,mL
